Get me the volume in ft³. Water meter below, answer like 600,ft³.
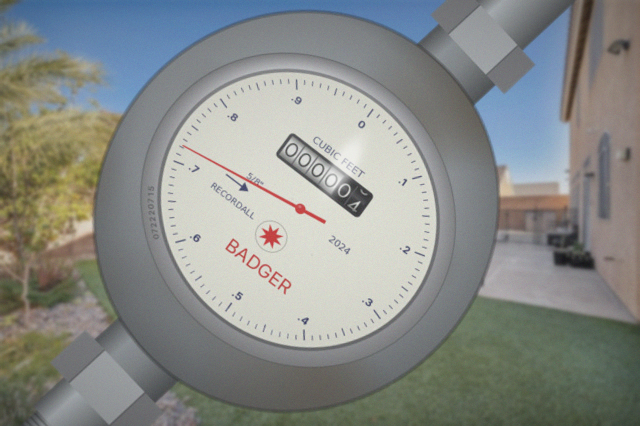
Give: 3.72,ft³
